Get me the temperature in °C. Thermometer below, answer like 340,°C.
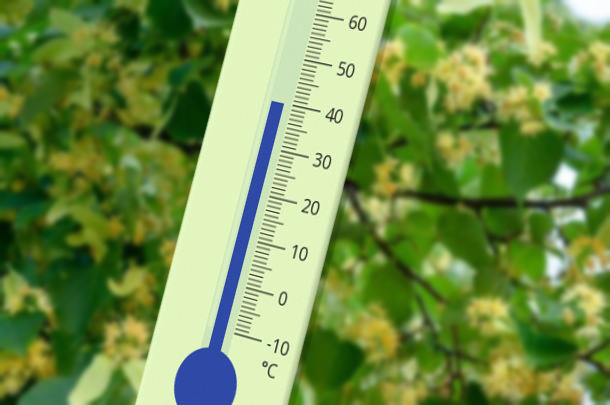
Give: 40,°C
